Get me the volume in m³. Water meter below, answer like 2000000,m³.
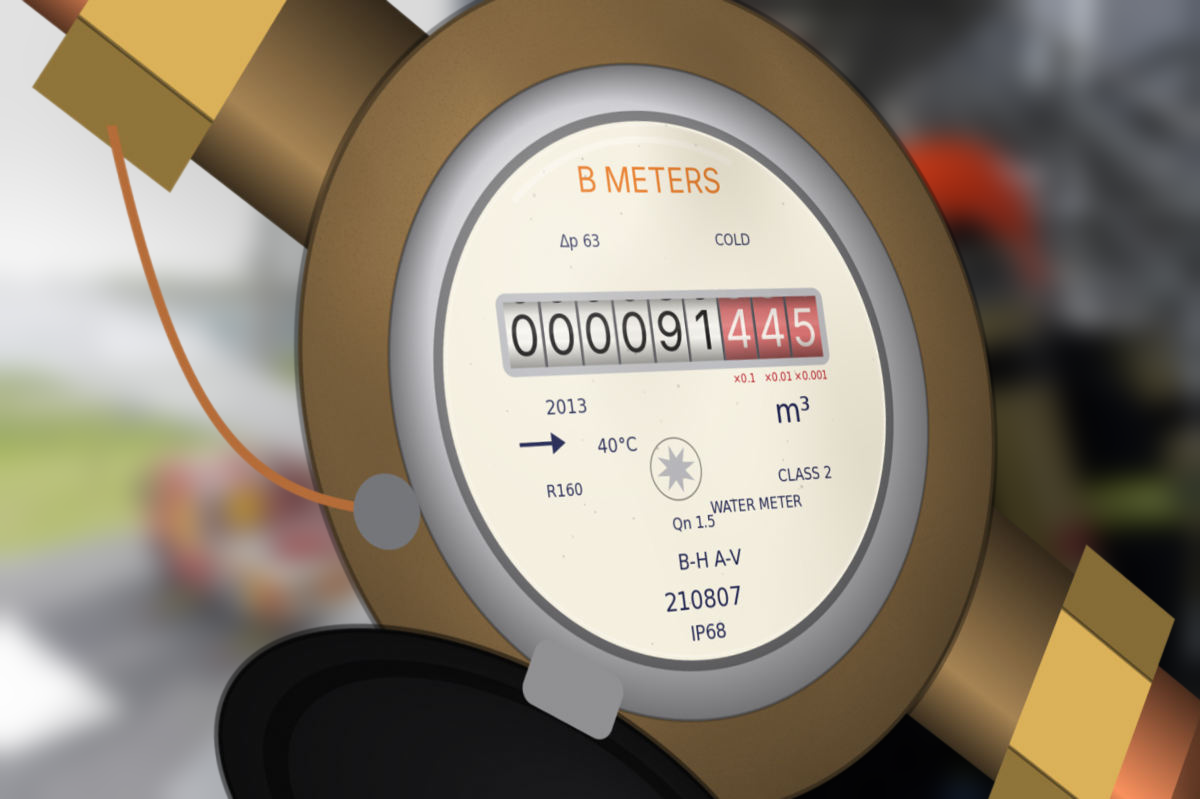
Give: 91.445,m³
